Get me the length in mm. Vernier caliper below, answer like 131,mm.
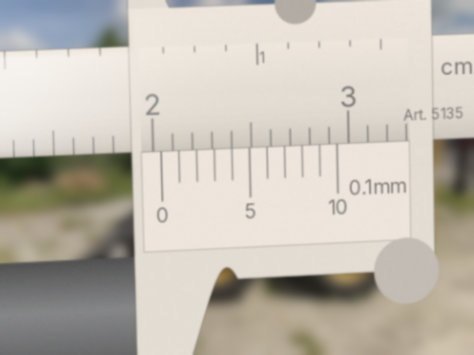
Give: 20.4,mm
